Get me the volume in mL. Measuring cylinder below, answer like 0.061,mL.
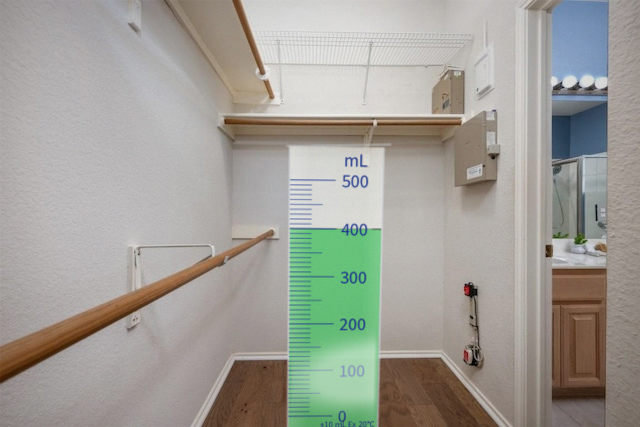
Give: 400,mL
